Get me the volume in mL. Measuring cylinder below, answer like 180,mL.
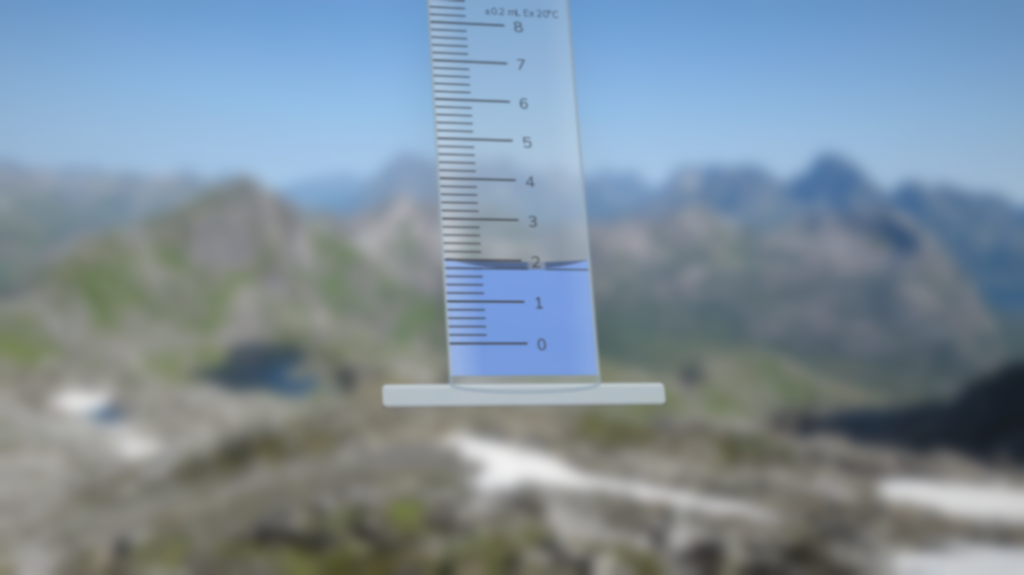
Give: 1.8,mL
